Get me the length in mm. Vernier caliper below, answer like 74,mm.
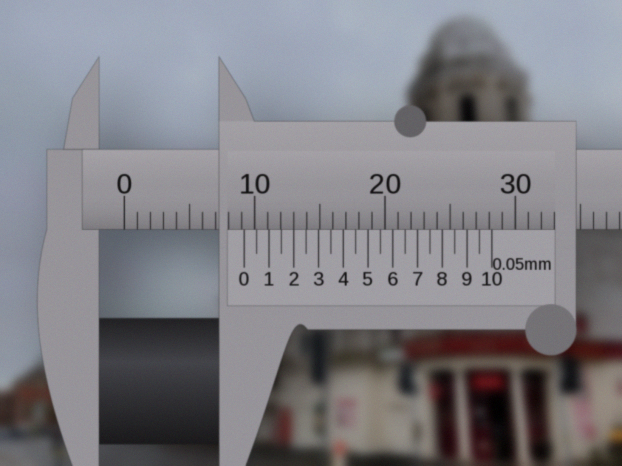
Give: 9.2,mm
